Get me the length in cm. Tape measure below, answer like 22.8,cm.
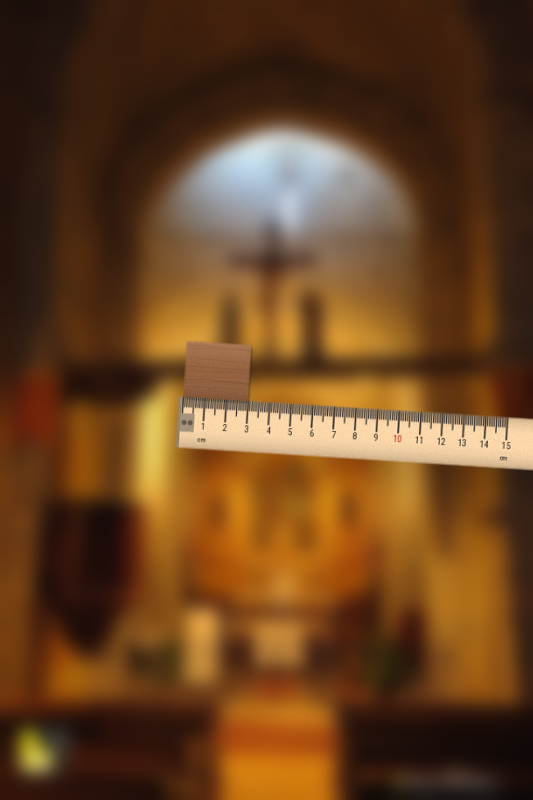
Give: 3,cm
